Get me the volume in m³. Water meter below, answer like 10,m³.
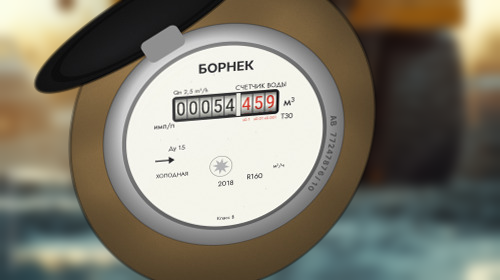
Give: 54.459,m³
